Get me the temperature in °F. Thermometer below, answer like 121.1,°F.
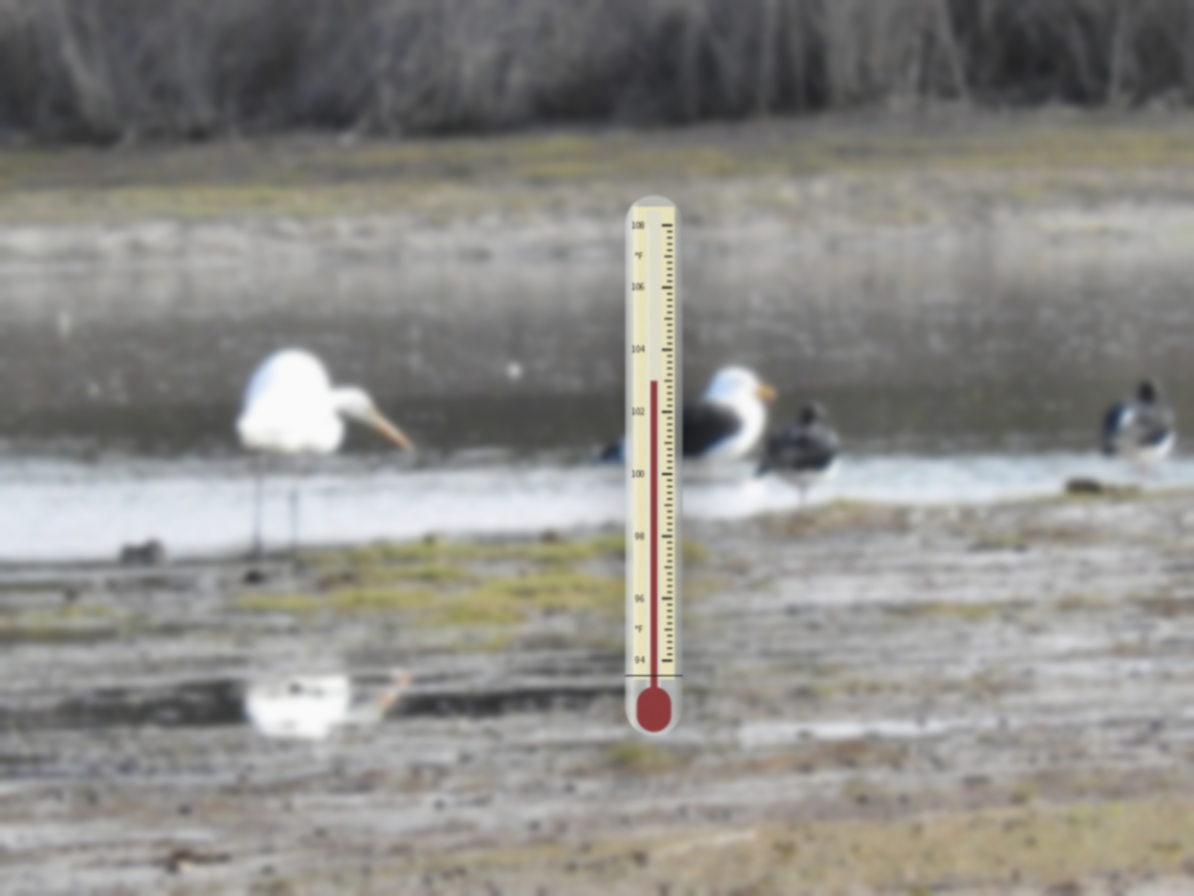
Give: 103,°F
